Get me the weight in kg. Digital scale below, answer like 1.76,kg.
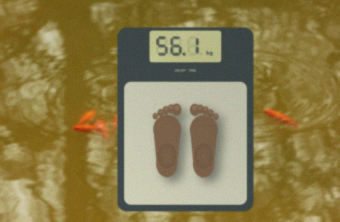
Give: 56.1,kg
